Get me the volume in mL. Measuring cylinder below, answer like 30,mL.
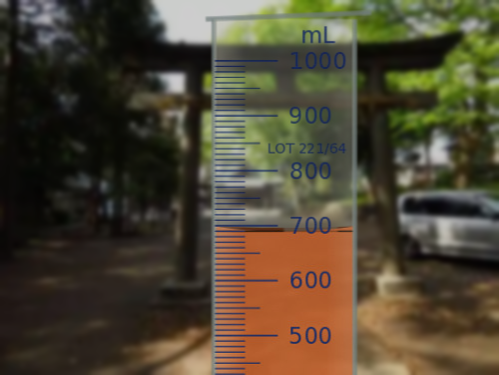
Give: 690,mL
